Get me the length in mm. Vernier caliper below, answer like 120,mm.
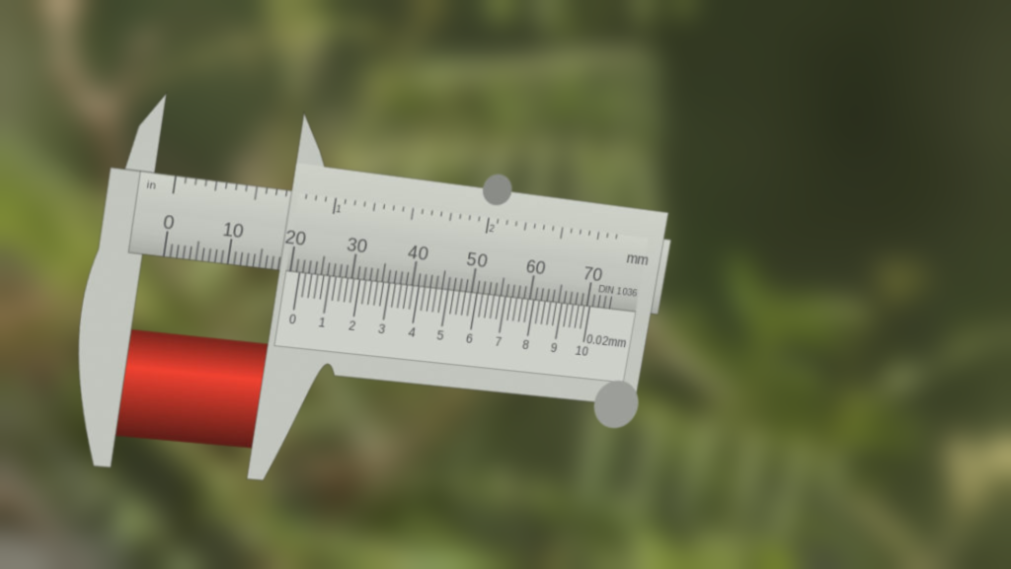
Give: 21.5,mm
